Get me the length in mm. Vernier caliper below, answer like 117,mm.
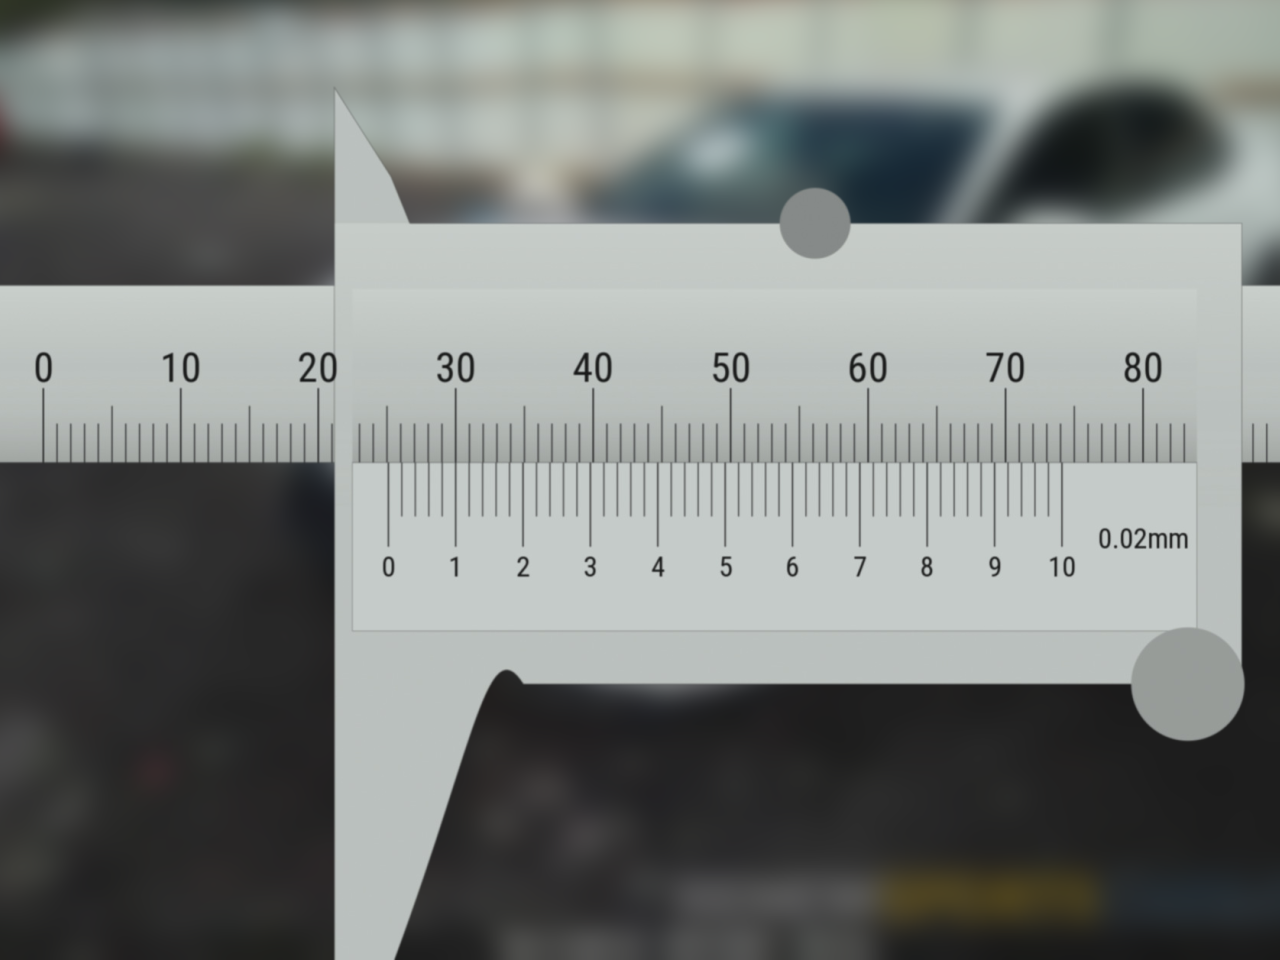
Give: 25.1,mm
